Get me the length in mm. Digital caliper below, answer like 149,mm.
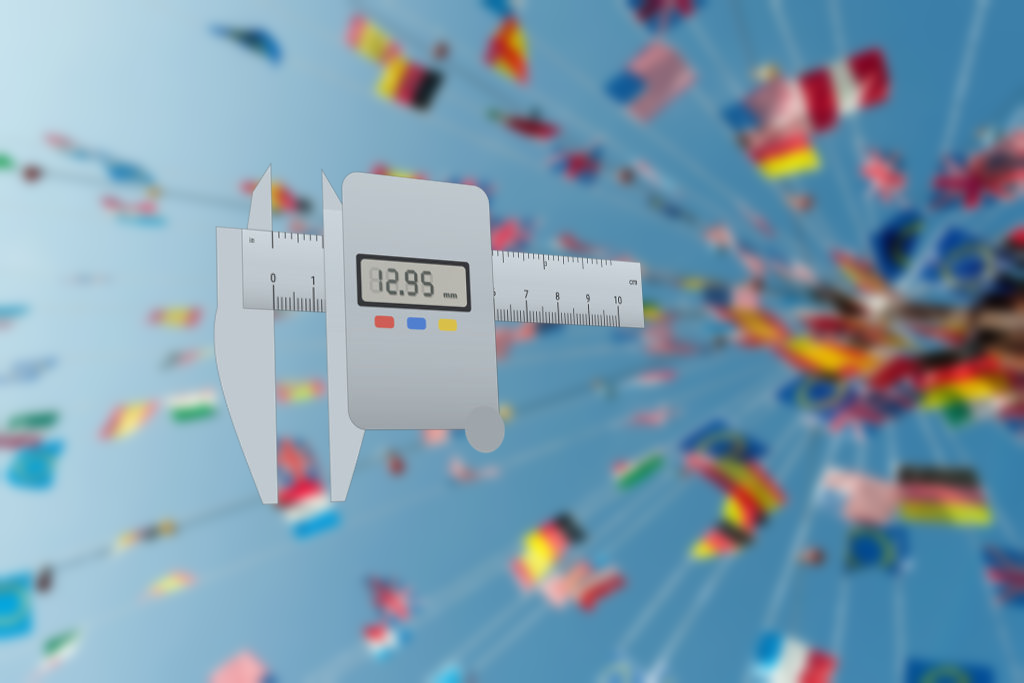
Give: 12.95,mm
